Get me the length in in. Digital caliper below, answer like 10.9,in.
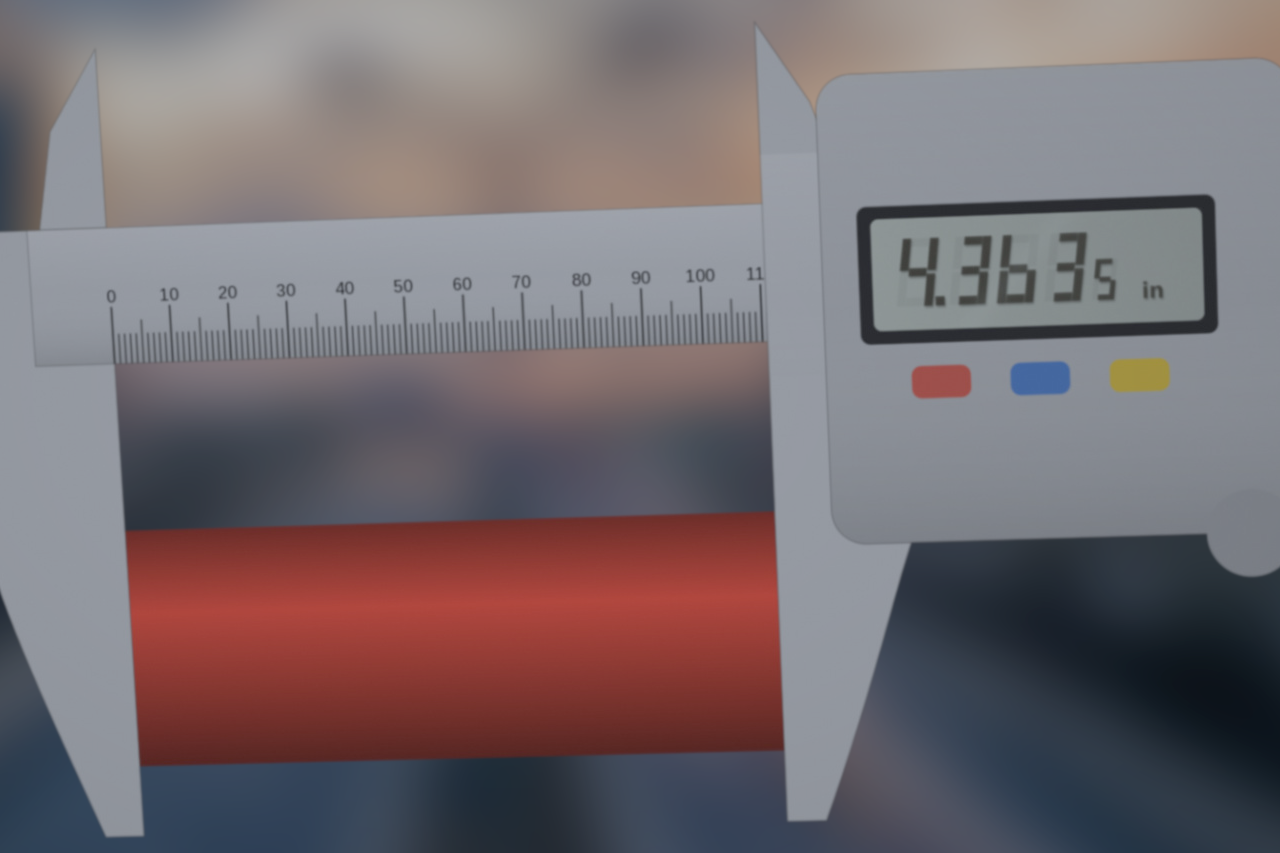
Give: 4.3635,in
